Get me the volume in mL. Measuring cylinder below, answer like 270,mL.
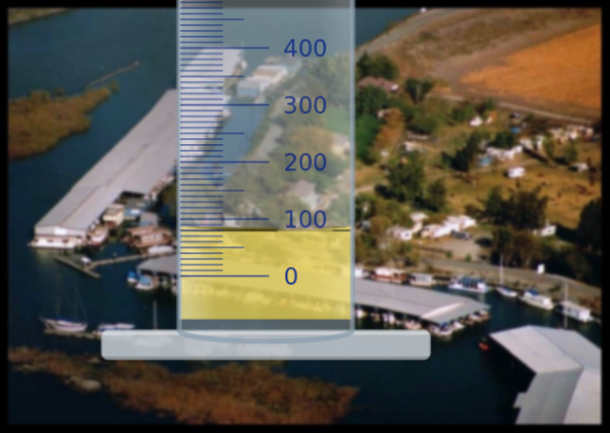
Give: 80,mL
